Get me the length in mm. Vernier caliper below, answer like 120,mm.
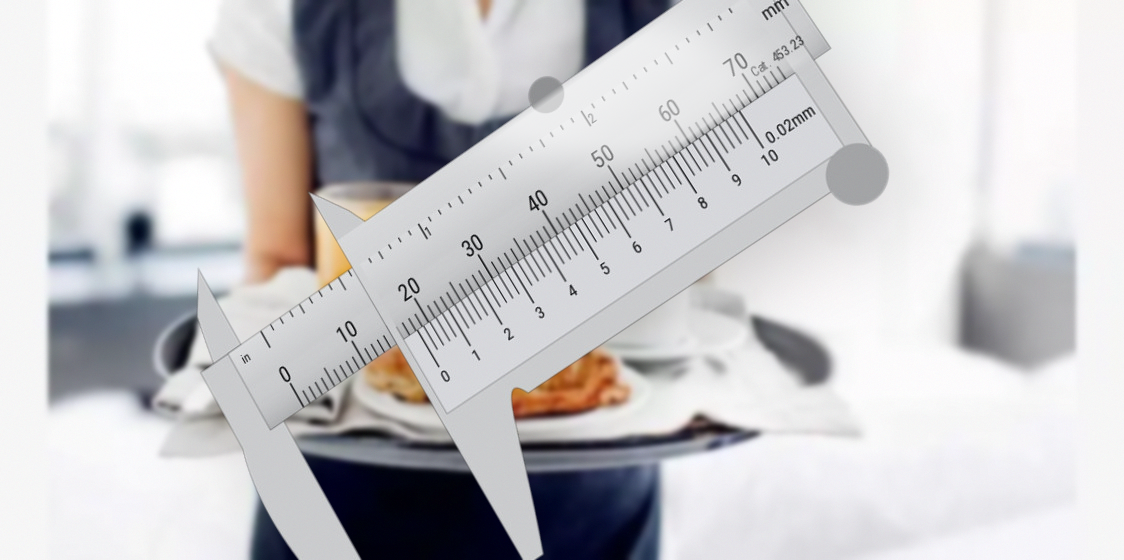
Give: 18.2,mm
